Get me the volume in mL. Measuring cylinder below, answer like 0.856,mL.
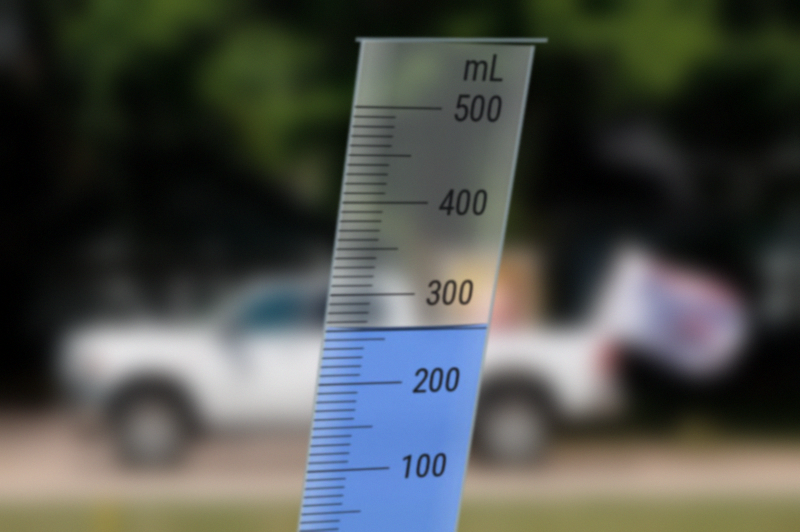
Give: 260,mL
